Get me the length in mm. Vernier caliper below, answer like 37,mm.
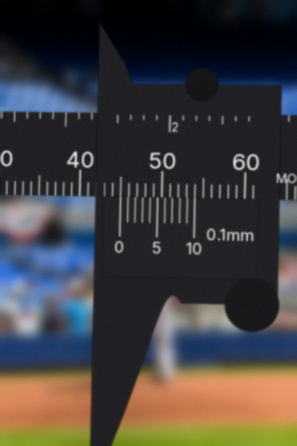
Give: 45.0,mm
